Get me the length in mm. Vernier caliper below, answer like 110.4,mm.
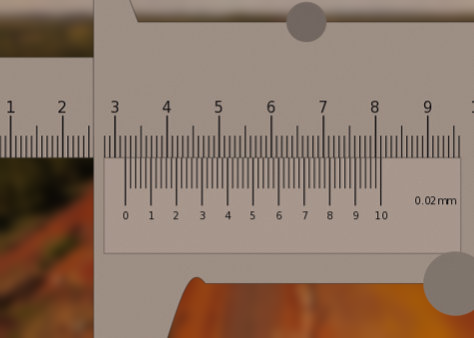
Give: 32.0,mm
